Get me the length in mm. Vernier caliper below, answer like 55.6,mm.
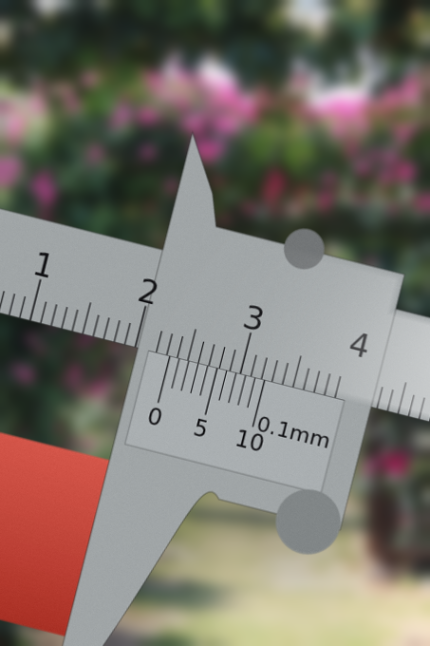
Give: 23.3,mm
